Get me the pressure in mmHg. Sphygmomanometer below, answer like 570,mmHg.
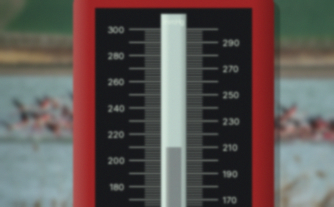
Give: 210,mmHg
